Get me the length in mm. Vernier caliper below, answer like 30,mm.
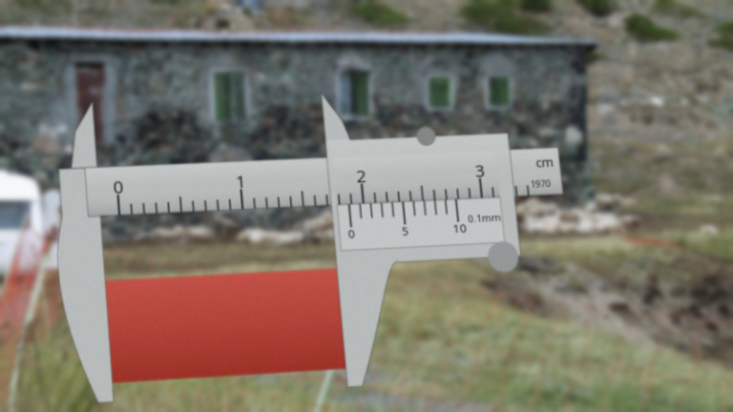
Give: 18.8,mm
